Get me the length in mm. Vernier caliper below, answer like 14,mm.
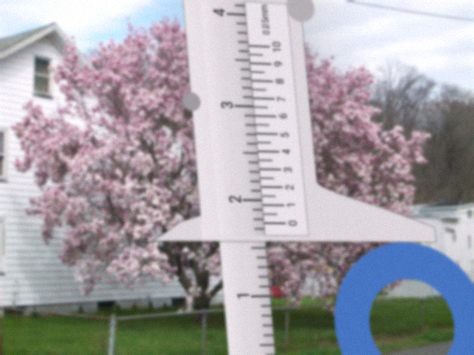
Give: 17.6,mm
